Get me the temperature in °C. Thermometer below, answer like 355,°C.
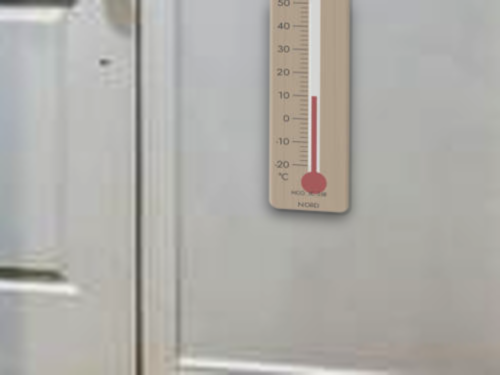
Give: 10,°C
